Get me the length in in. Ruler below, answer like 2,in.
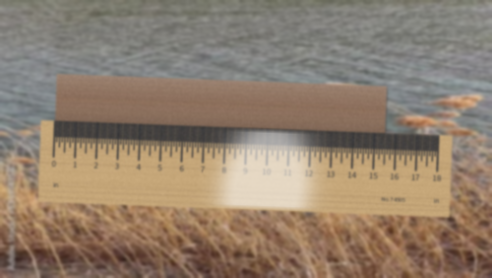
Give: 15.5,in
